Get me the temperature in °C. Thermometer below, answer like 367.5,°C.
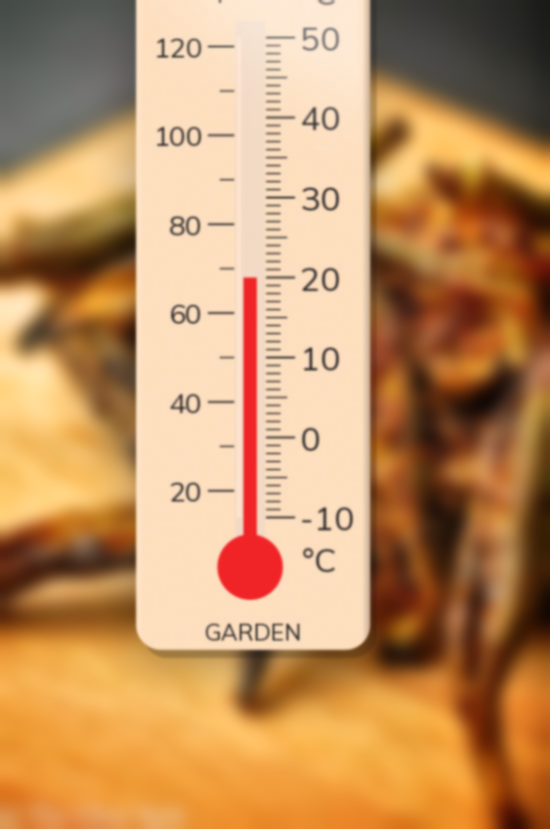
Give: 20,°C
